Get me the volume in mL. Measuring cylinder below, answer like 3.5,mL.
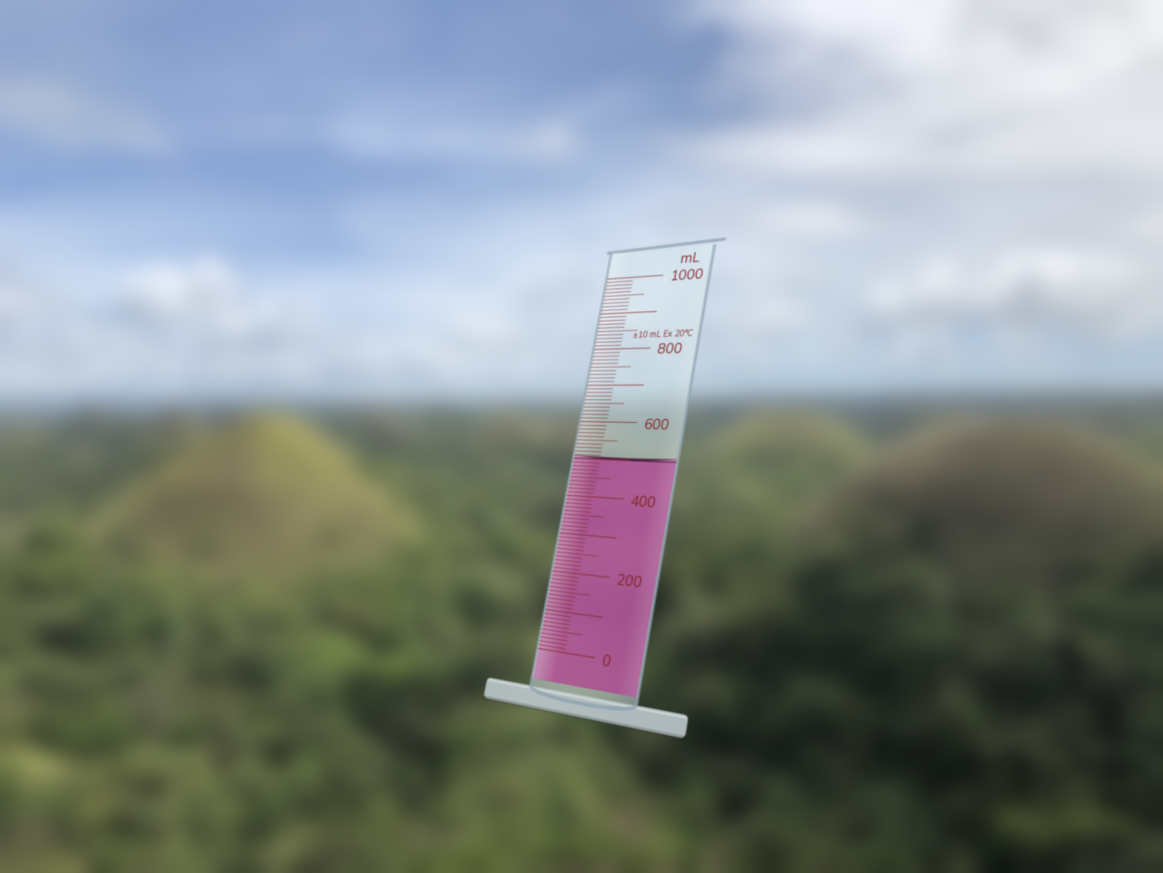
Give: 500,mL
